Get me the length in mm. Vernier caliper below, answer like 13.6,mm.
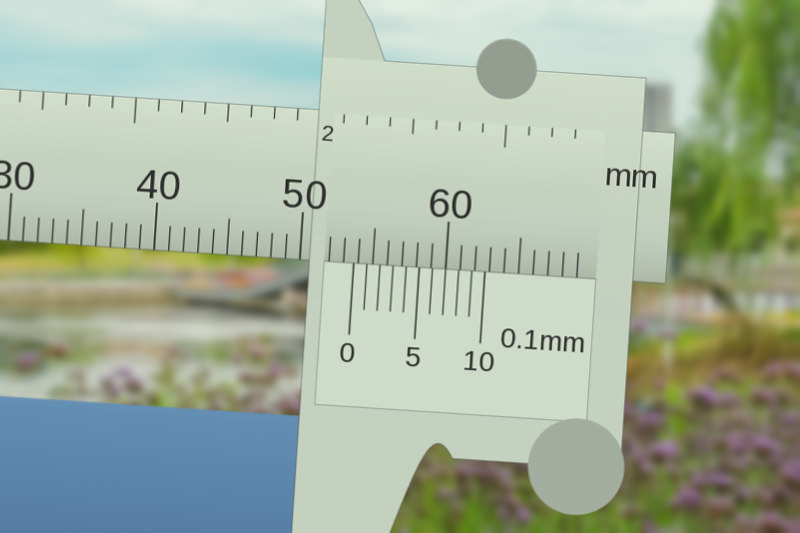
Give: 53.7,mm
